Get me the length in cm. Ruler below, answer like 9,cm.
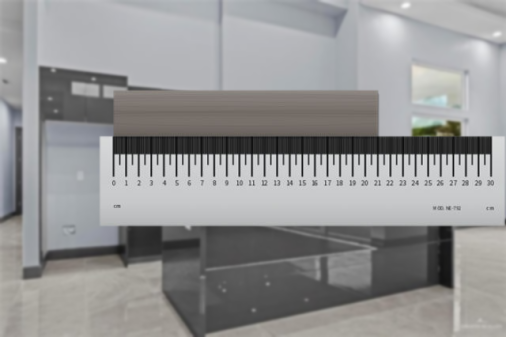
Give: 21,cm
